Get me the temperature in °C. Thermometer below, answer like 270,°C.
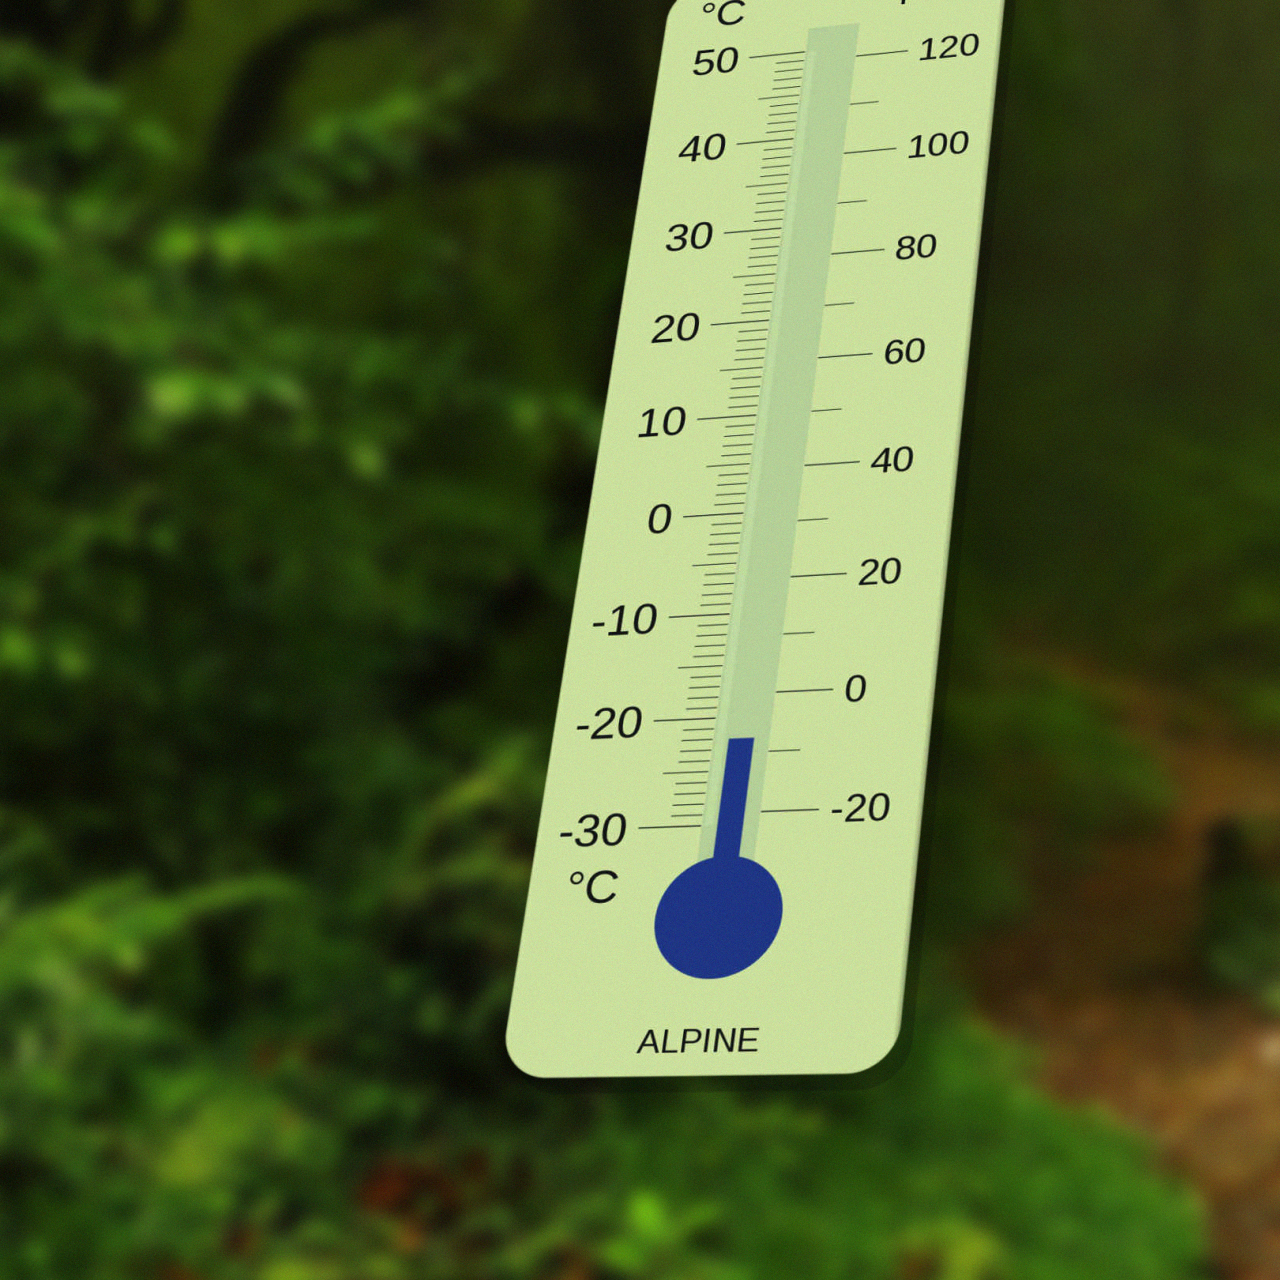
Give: -22,°C
